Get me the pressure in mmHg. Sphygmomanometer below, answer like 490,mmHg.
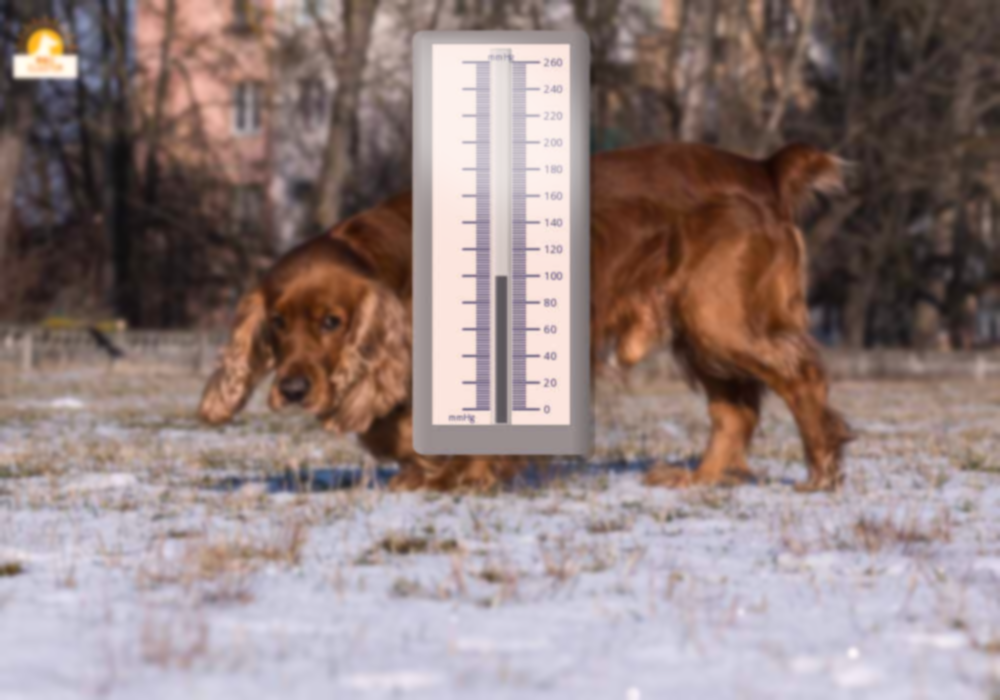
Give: 100,mmHg
